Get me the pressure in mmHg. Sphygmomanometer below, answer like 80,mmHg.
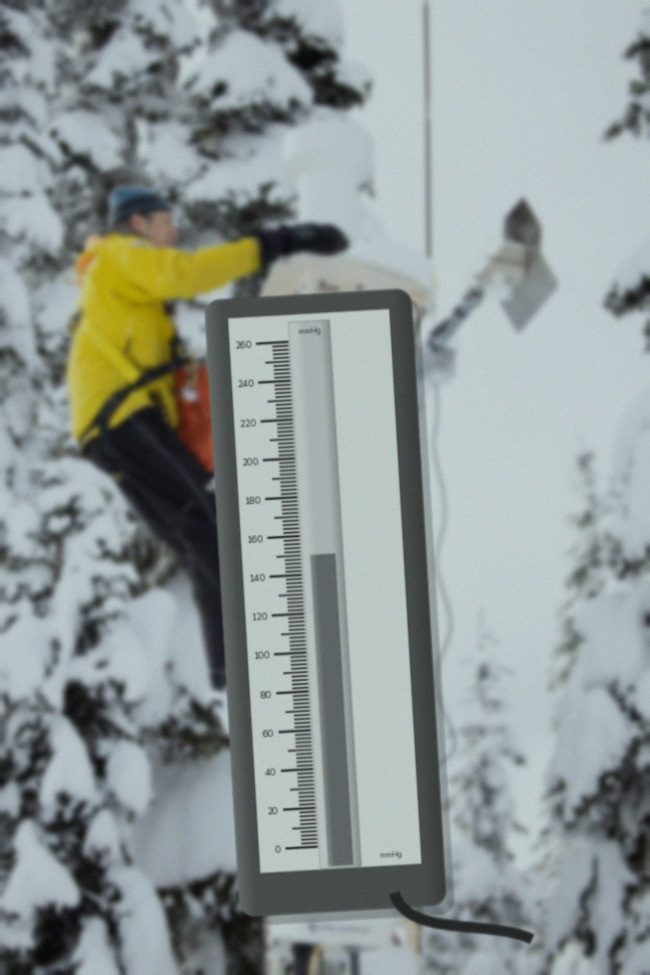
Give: 150,mmHg
